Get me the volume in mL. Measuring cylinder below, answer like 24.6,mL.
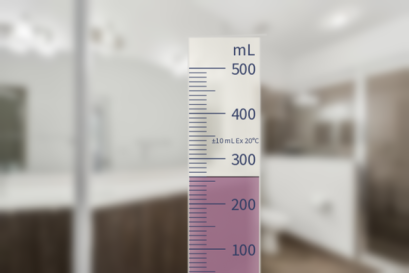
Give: 260,mL
